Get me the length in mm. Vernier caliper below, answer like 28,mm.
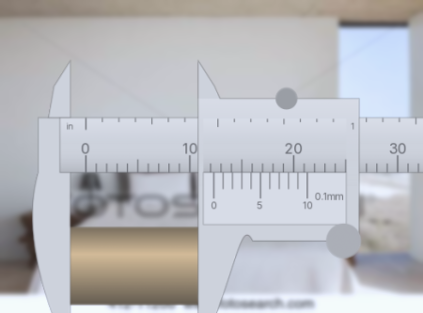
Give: 12.3,mm
